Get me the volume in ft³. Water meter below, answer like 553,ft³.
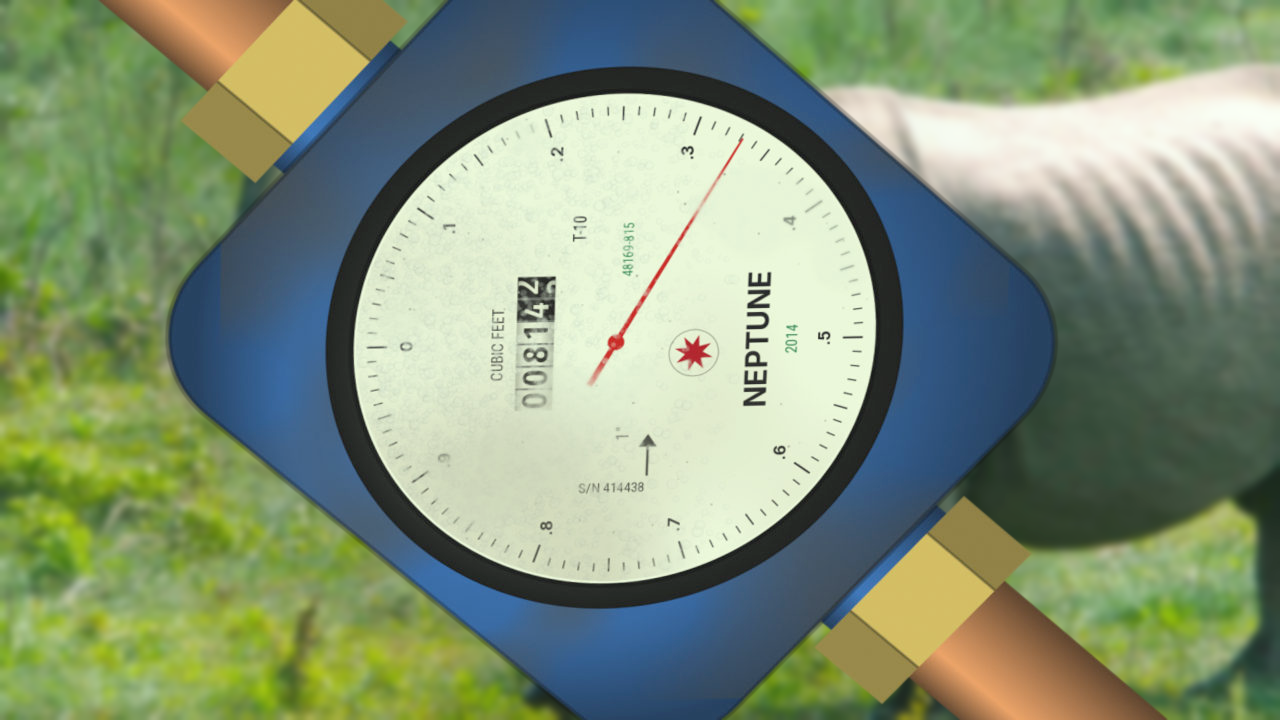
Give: 8142.33,ft³
